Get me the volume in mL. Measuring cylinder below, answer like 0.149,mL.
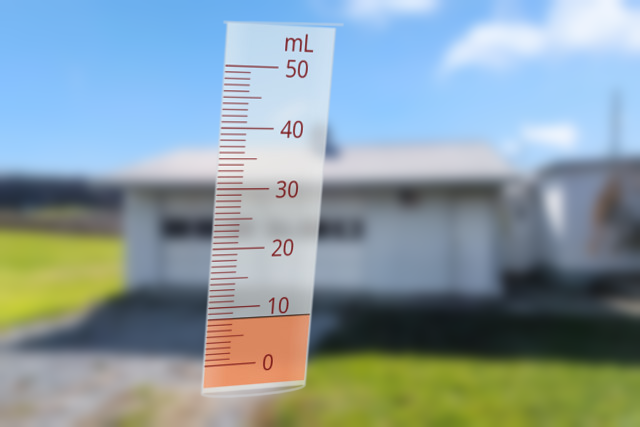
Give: 8,mL
